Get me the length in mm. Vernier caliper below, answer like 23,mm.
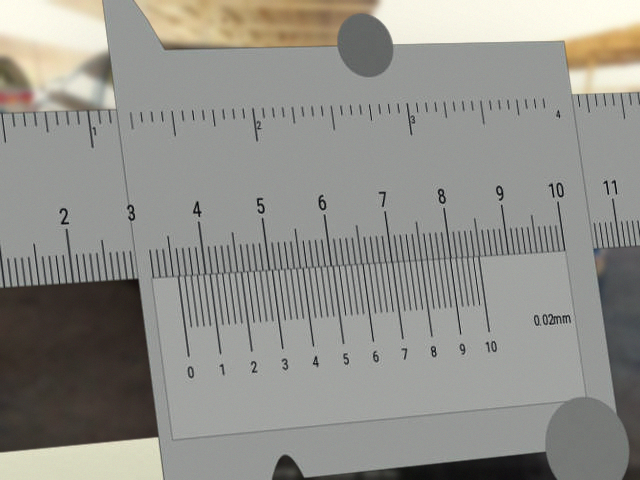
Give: 35.8,mm
